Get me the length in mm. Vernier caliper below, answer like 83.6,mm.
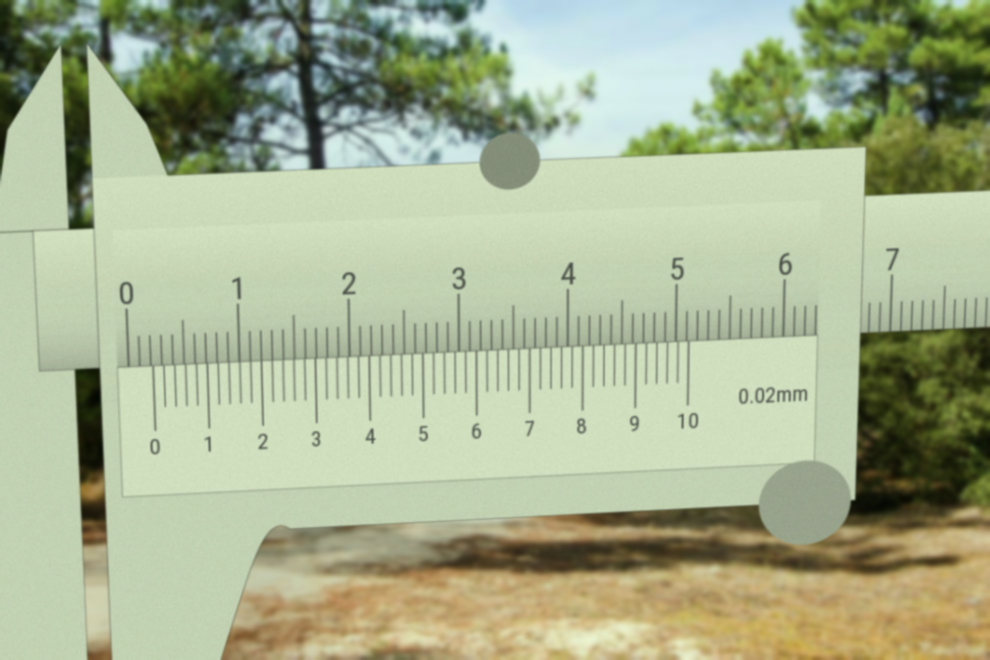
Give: 2.2,mm
